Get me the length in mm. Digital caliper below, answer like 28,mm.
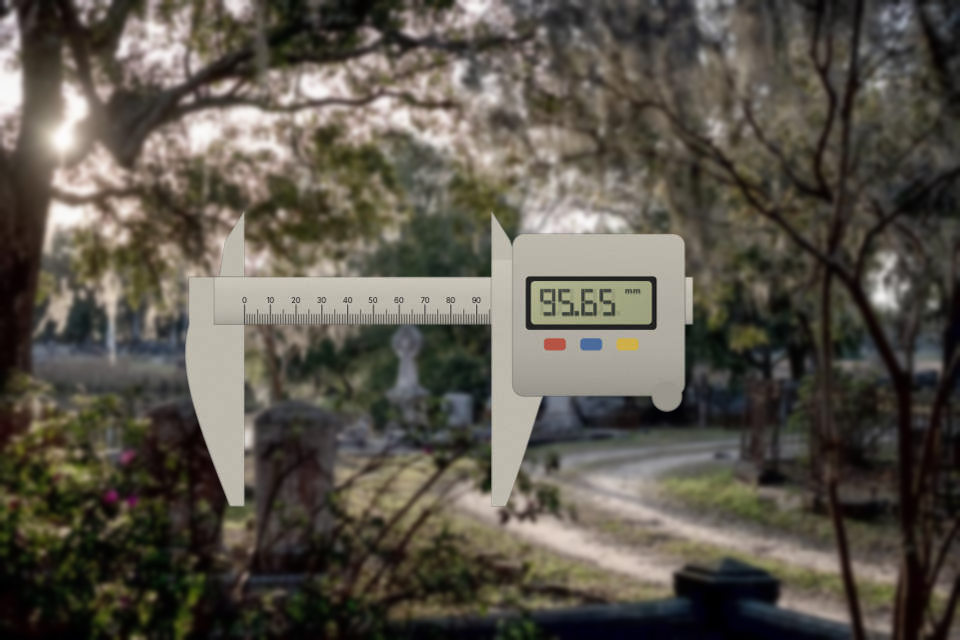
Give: 95.65,mm
